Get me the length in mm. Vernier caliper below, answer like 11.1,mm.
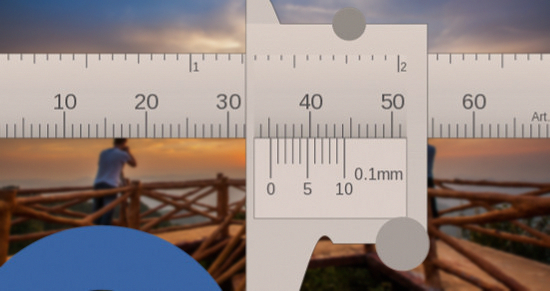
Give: 35.2,mm
